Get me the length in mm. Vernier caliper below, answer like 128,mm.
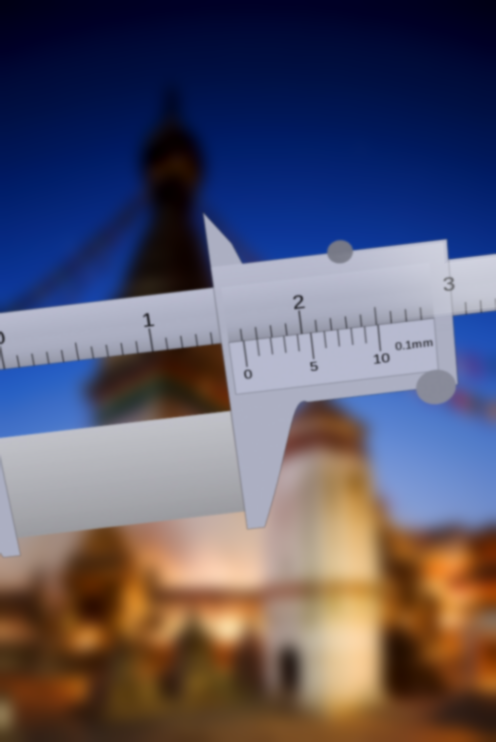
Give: 16.1,mm
